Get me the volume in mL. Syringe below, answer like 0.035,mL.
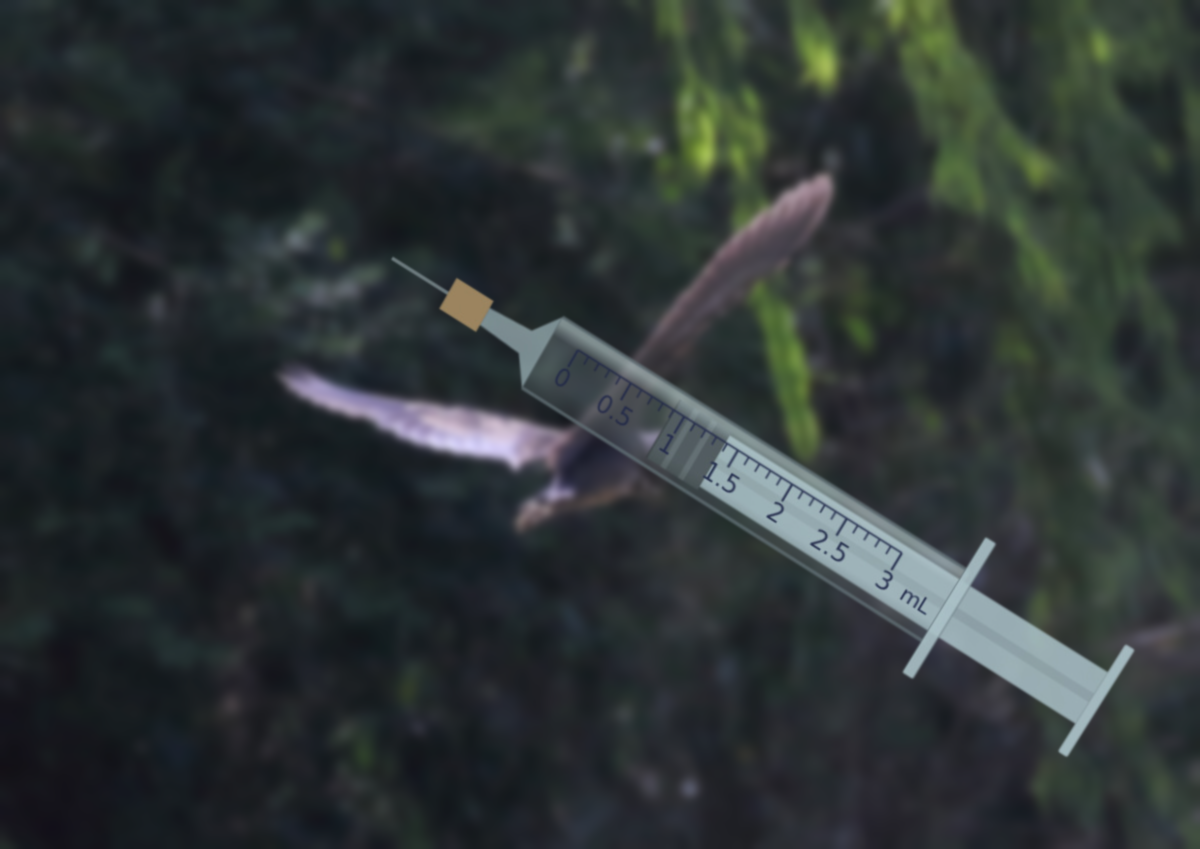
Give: 0.9,mL
